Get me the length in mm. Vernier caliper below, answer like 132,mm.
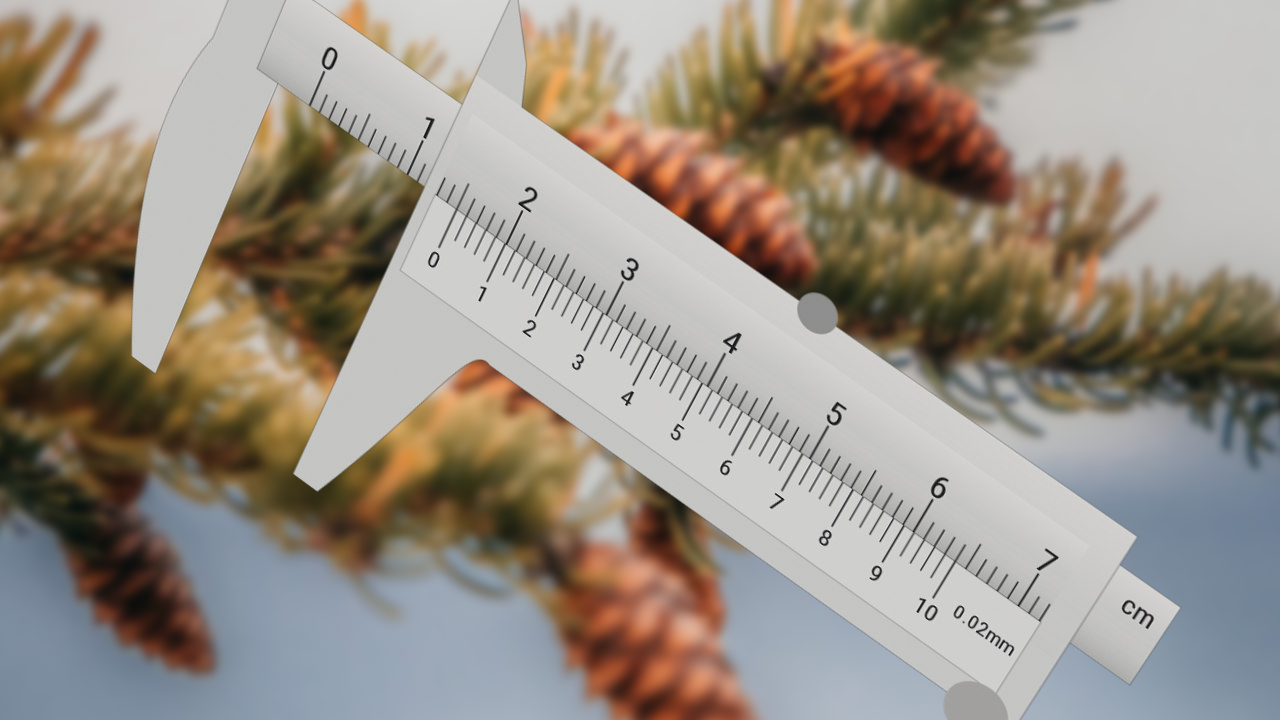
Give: 15.0,mm
